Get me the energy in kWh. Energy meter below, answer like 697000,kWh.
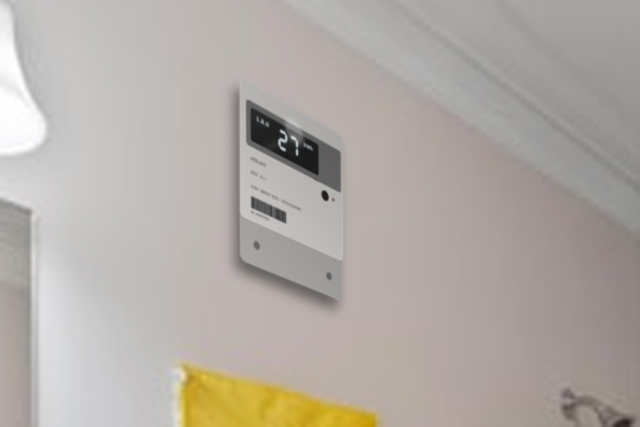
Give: 27,kWh
